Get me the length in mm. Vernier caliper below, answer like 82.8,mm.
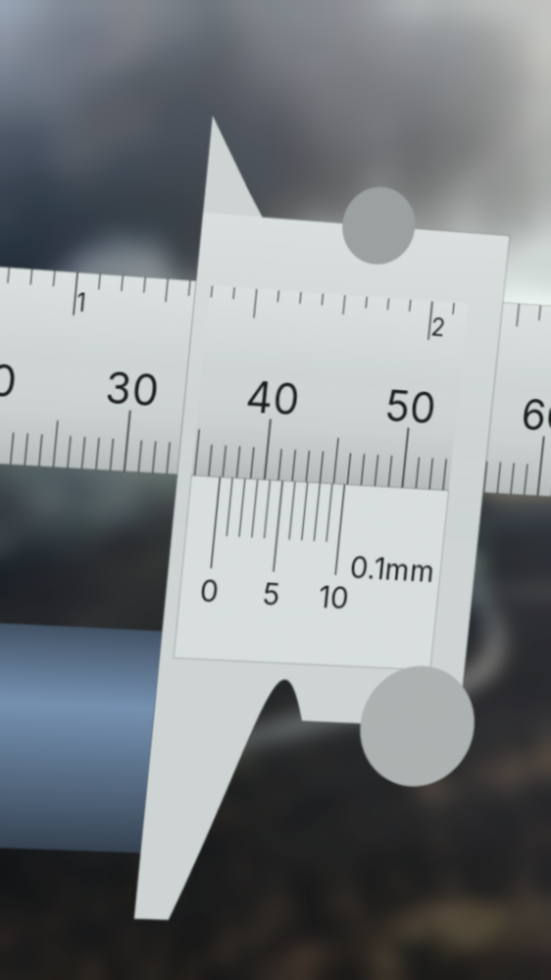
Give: 36.8,mm
